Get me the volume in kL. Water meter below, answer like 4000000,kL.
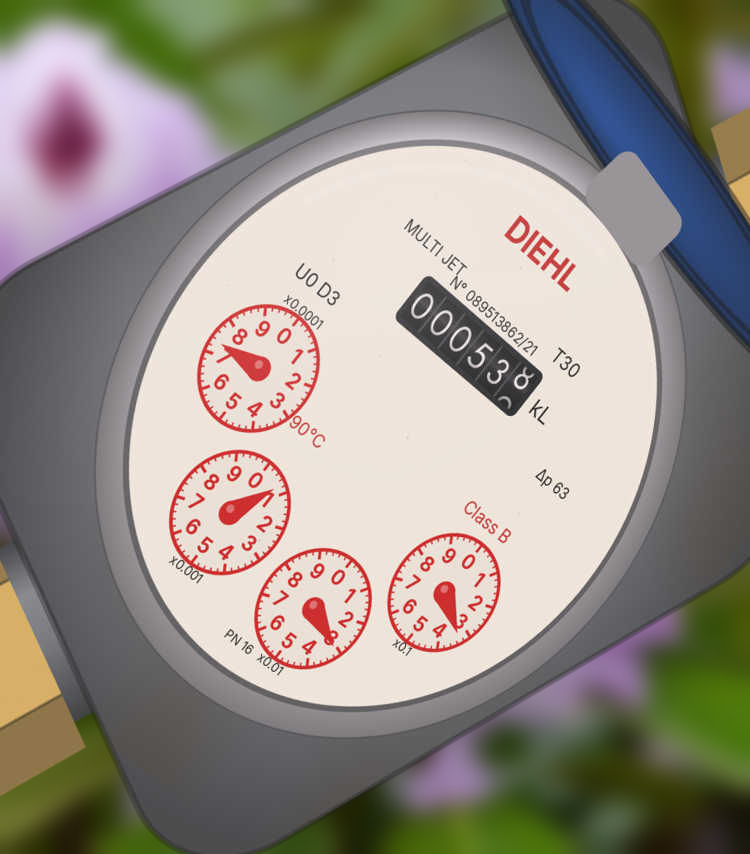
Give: 538.3307,kL
